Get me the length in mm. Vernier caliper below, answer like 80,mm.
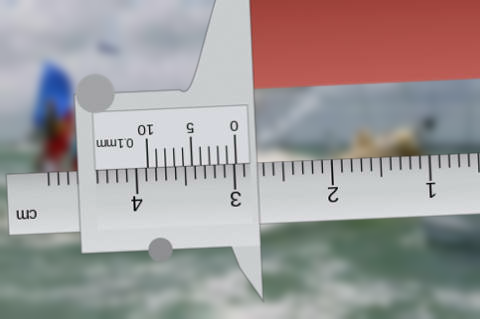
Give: 29.8,mm
